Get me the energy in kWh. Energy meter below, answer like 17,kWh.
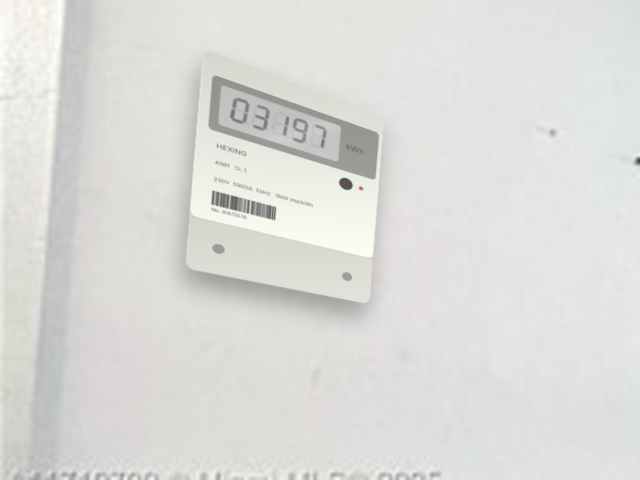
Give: 3197,kWh
